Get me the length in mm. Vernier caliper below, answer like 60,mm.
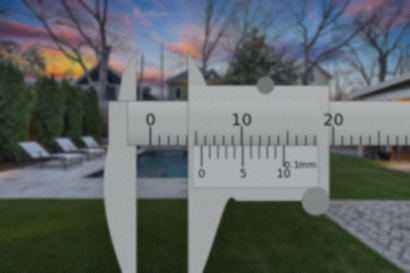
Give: 5.6,mm
